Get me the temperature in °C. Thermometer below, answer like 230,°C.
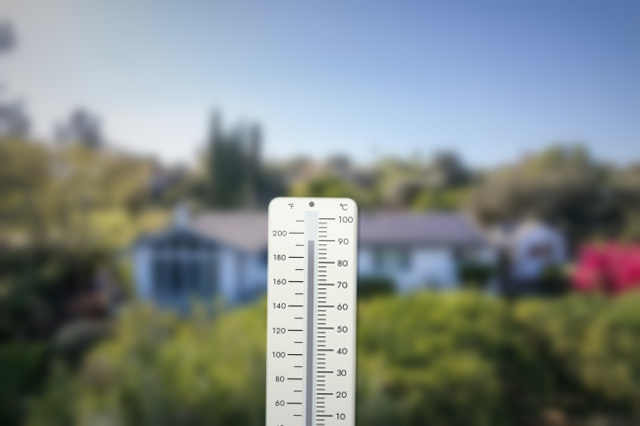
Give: 90,°C
